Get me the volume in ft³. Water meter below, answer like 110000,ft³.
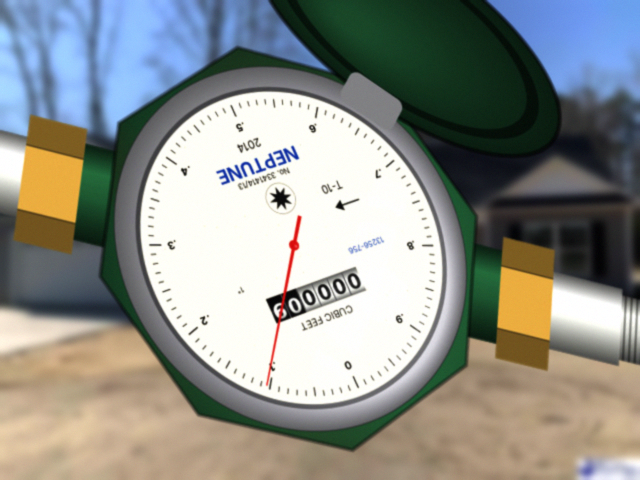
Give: 9.10,ft³
